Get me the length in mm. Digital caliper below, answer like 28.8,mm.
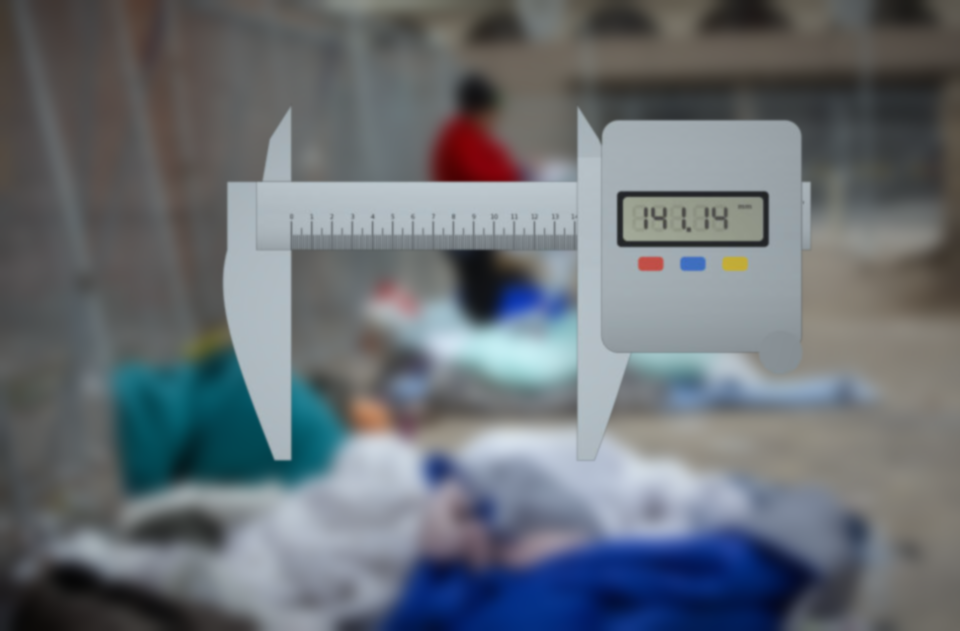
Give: 141.14,mm
